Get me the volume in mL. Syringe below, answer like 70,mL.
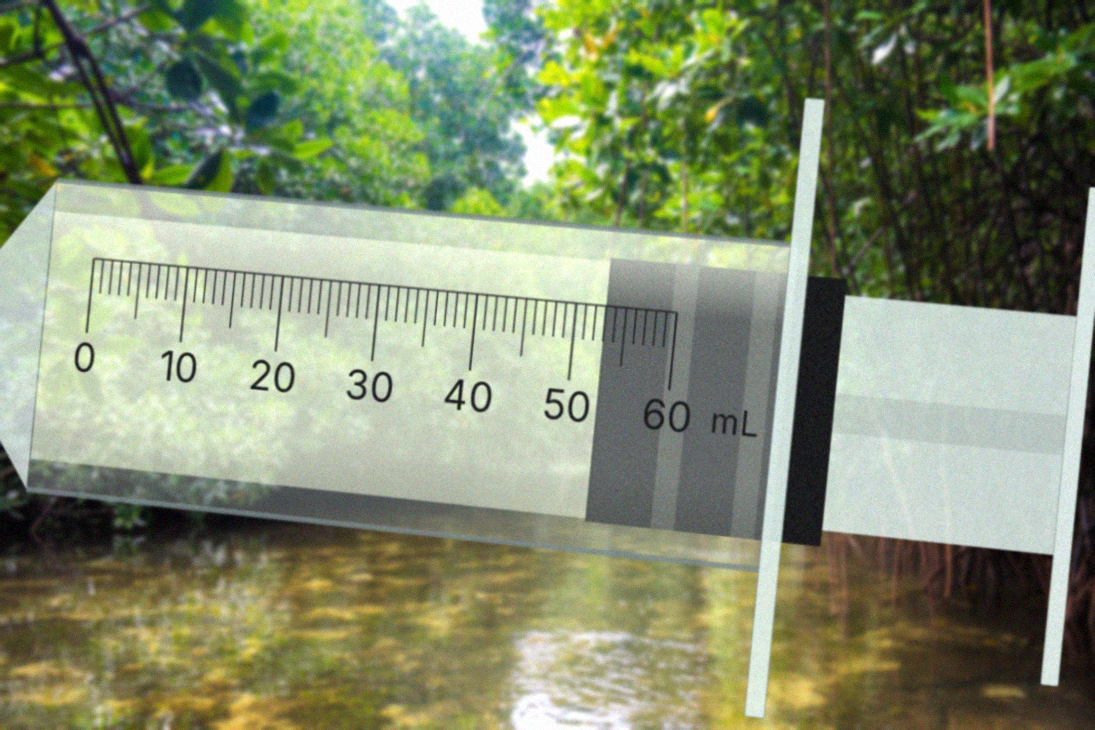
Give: 53,mL
